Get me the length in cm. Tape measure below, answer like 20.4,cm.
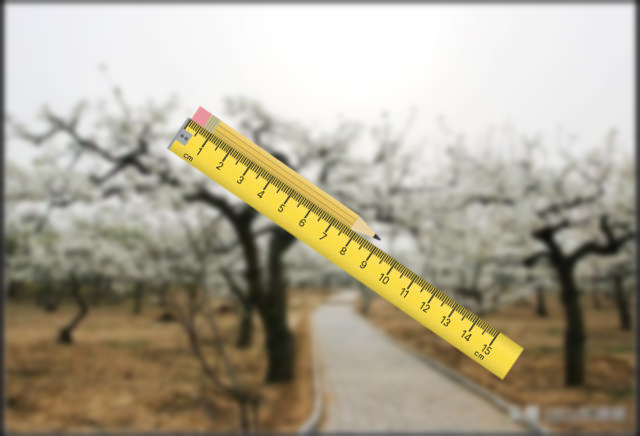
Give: 9,cm
